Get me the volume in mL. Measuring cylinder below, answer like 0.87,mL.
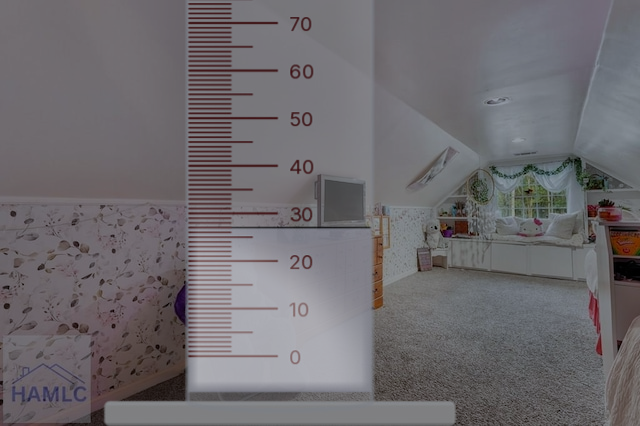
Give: 27,mL
